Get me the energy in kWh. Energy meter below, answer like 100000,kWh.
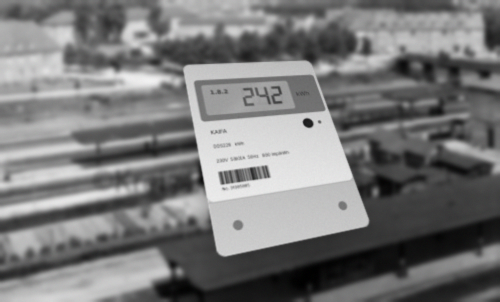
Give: 242,kWh
